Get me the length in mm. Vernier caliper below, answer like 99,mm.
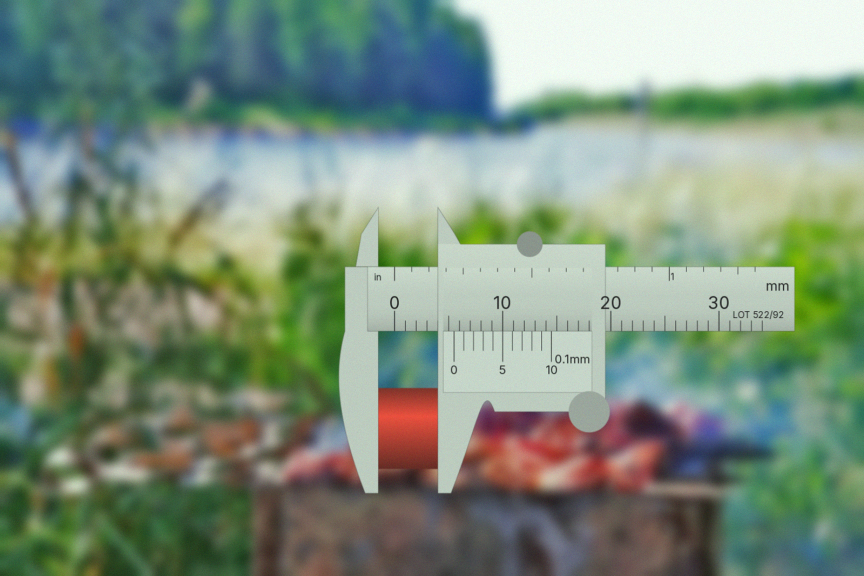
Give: 5.5,mm
